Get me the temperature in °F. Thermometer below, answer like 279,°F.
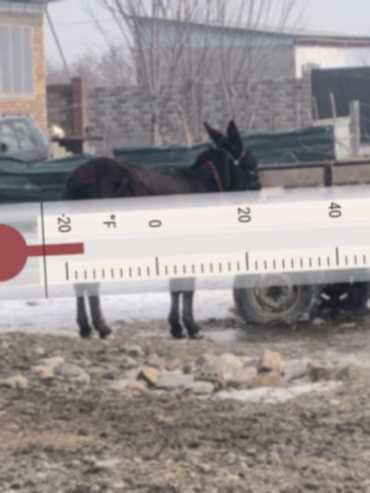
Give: -16,°F
